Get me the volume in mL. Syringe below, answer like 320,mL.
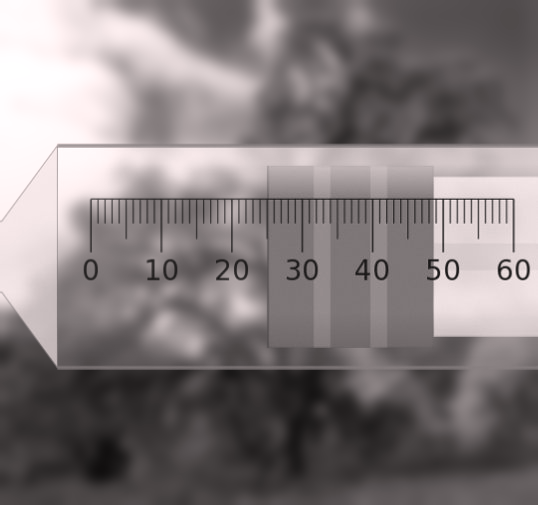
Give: 25,mL
